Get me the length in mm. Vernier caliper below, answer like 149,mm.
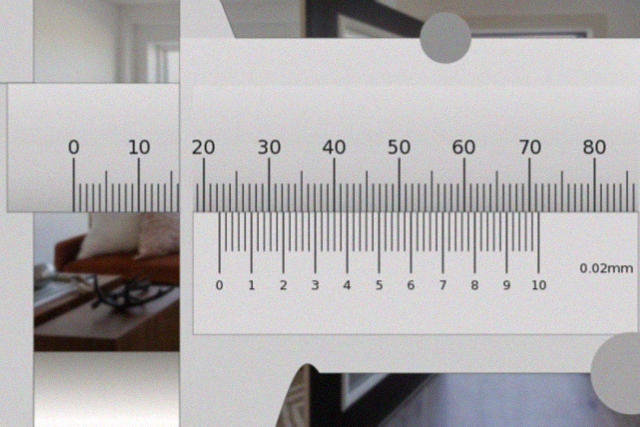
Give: 22.4,mm
